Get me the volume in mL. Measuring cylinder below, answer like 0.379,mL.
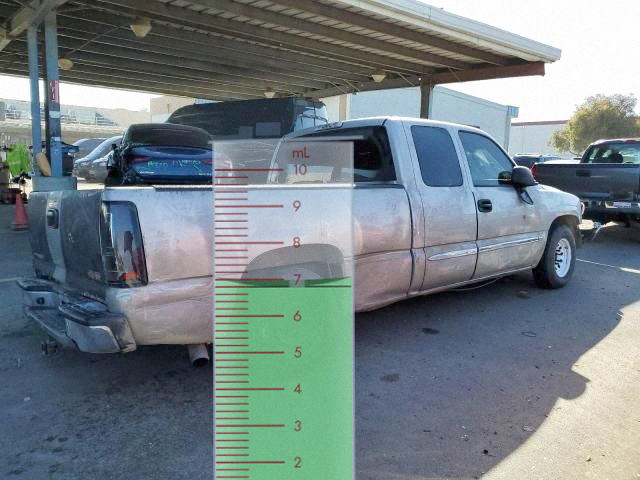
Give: 6.8,mL
